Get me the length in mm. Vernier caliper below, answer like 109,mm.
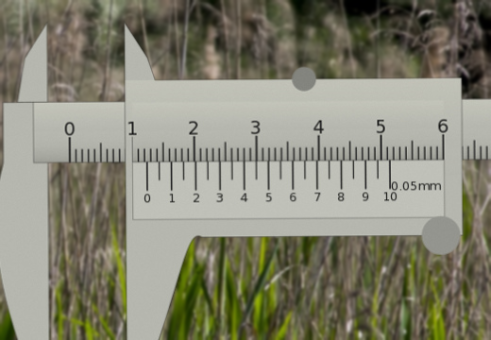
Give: 12.4,mm
